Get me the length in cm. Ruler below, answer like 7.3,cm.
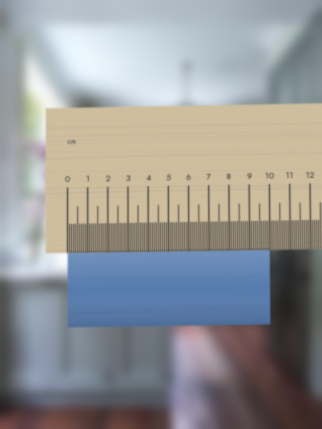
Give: 10,cm
